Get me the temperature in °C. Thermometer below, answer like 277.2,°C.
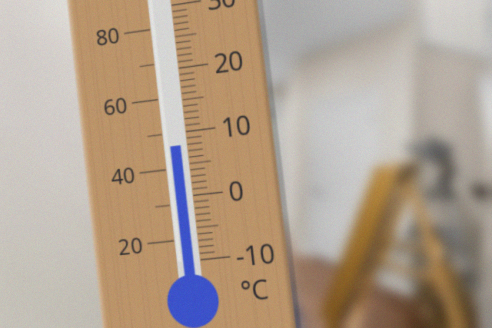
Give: 8,°C
